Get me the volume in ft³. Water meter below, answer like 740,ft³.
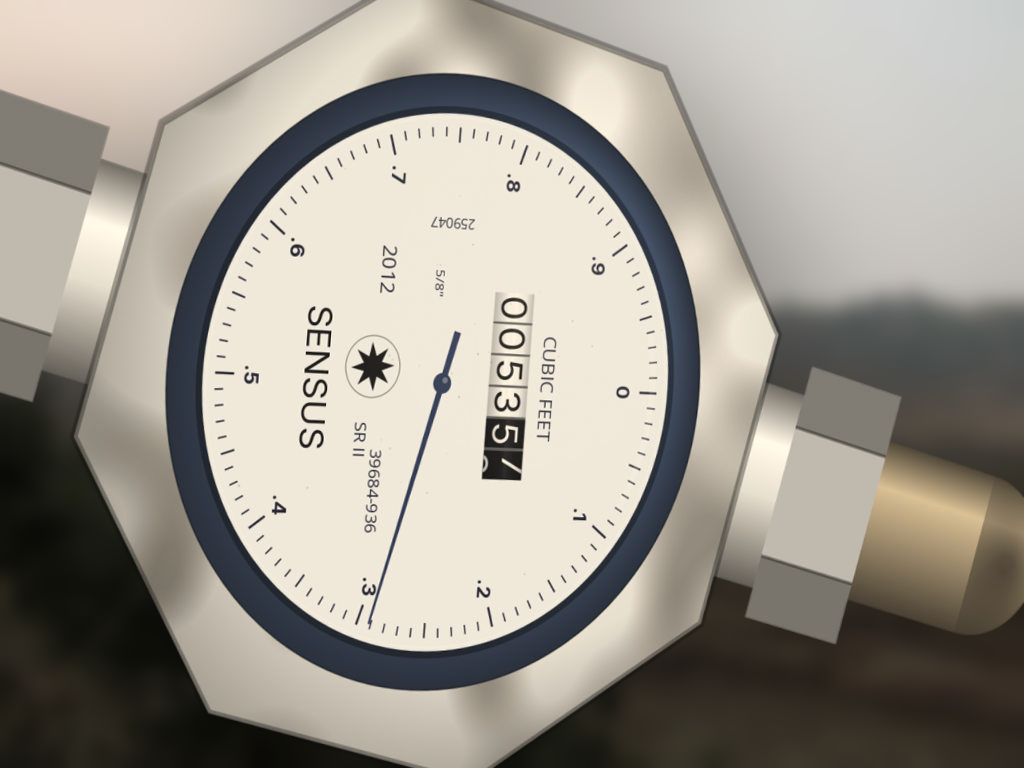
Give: 5357.29,ft³
